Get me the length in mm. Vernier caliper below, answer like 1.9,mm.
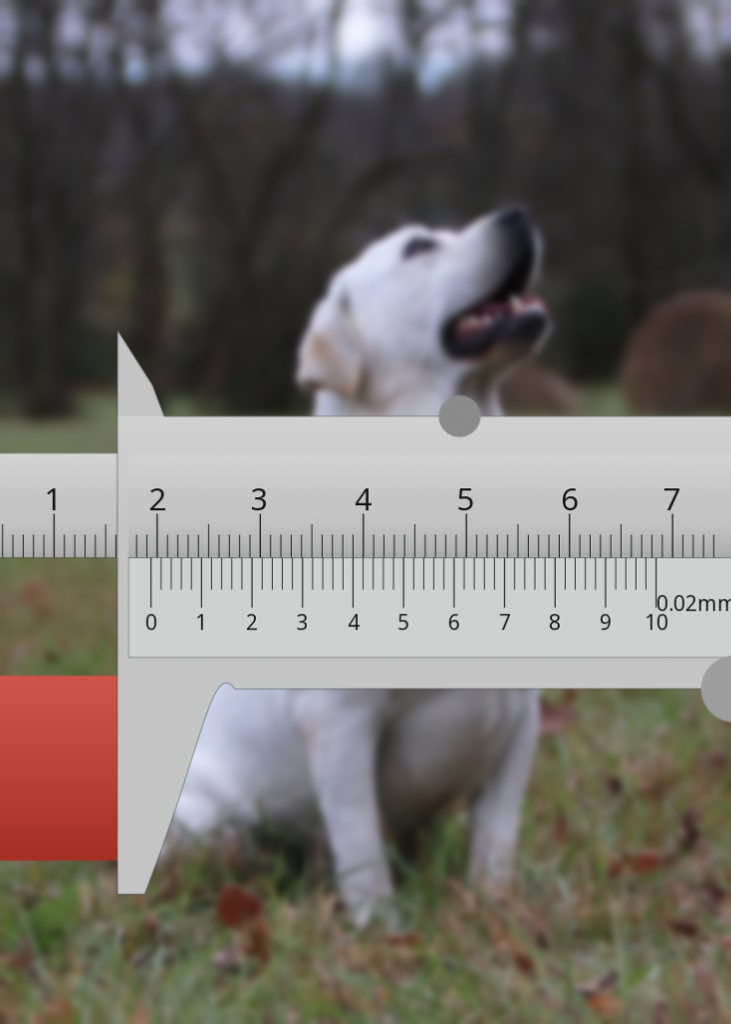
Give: 19.4,mm
